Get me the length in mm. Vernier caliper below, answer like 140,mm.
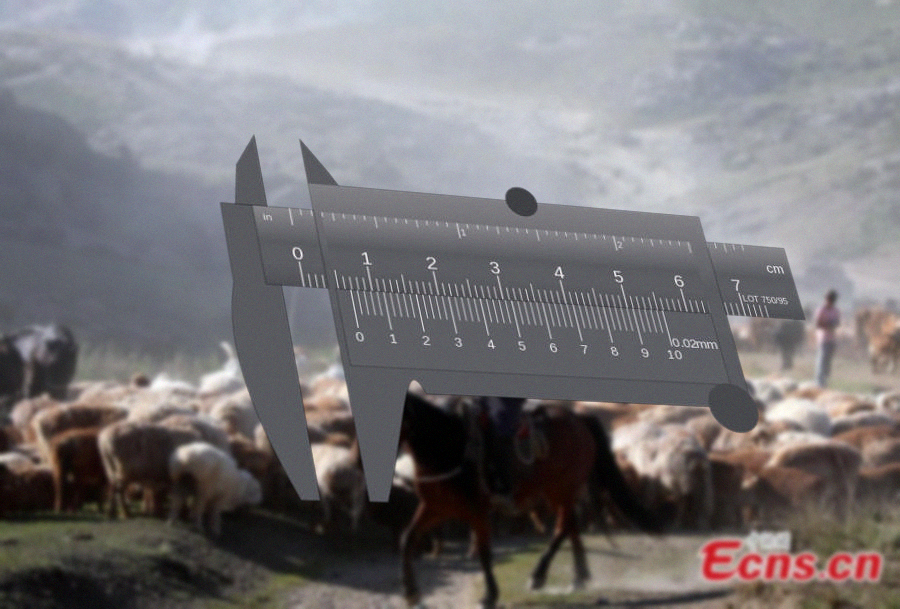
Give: 6.8,mm
